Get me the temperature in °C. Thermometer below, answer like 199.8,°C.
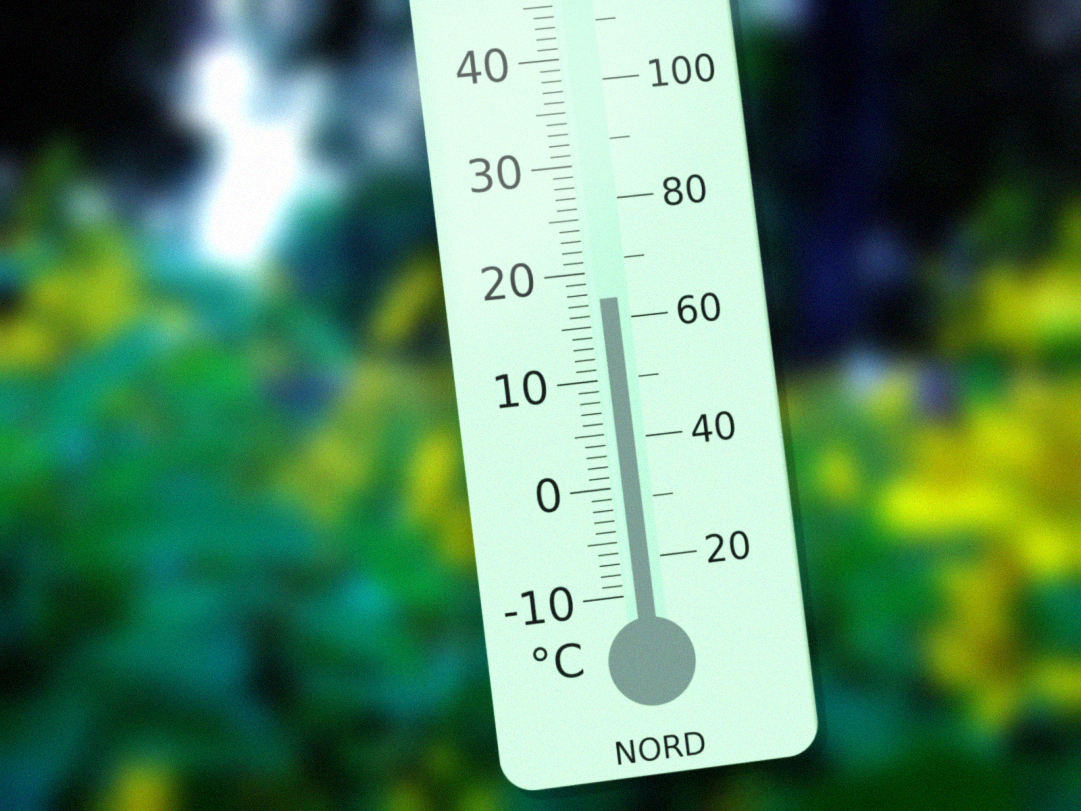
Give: 17.5,°C
